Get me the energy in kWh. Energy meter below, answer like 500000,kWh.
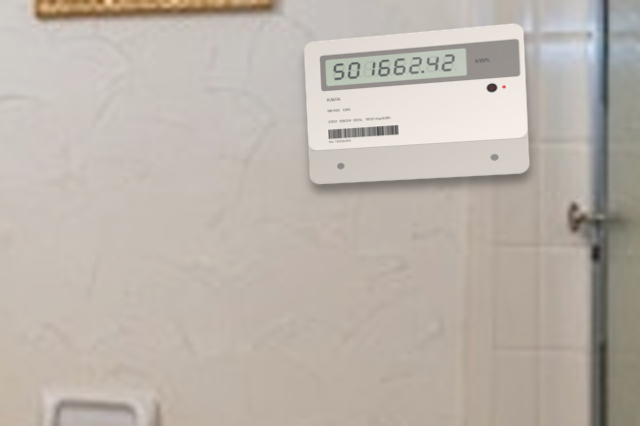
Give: 501662.42,kWh
